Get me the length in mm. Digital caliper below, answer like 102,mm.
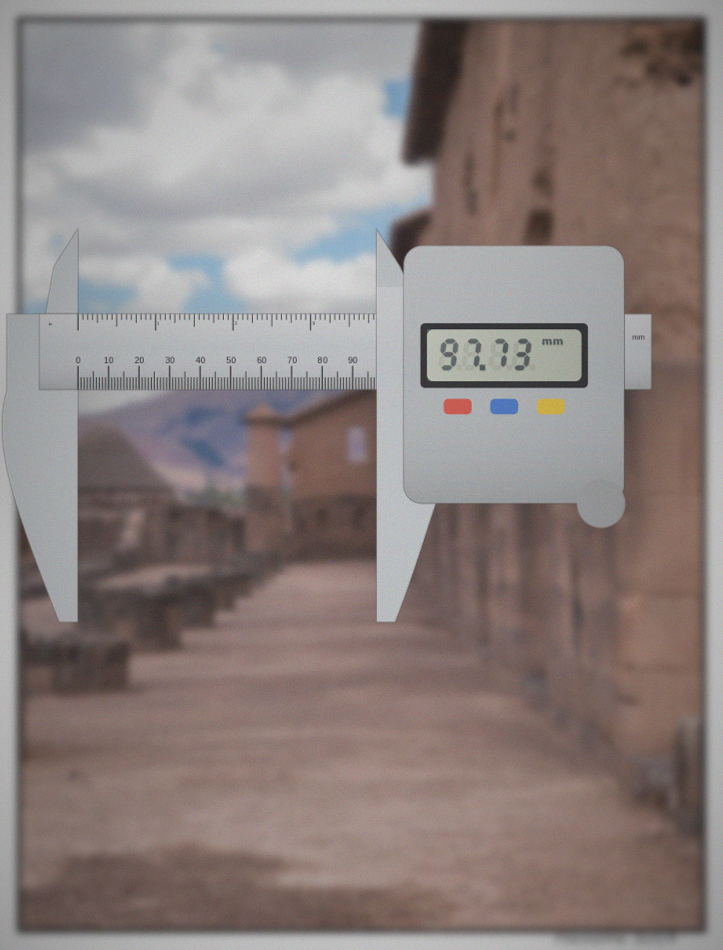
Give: 97.73,mm
